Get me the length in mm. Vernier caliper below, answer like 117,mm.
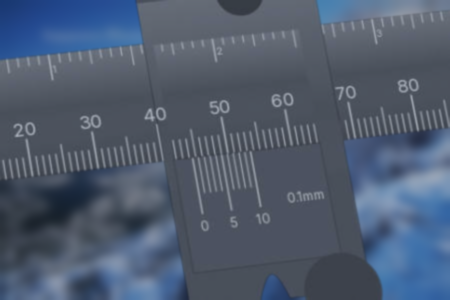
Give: 44.5,mm
